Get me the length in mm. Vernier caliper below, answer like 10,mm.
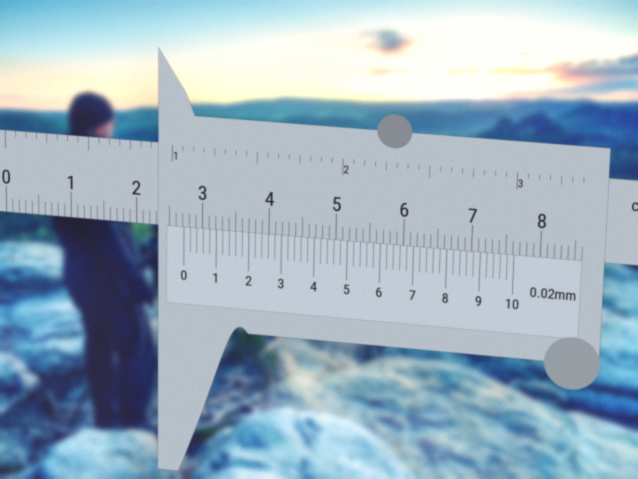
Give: 27.2,mm
